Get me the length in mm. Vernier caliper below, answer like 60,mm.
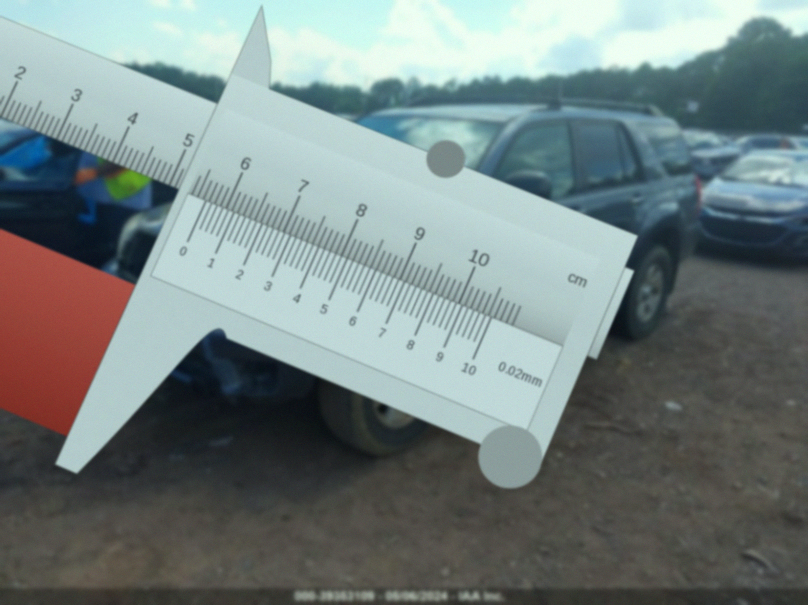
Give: 56.5,mm
